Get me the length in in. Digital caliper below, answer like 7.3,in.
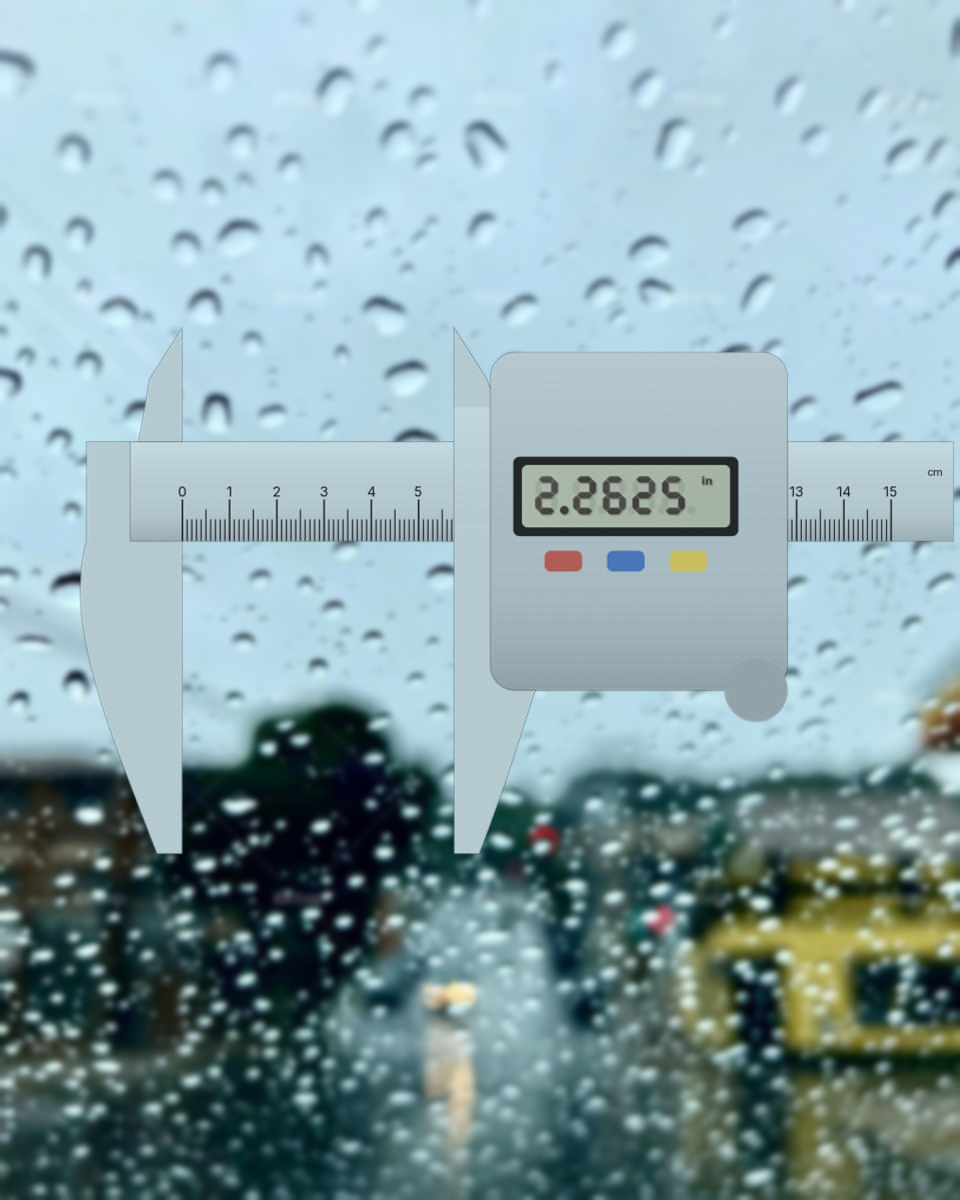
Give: 2.2625,in
